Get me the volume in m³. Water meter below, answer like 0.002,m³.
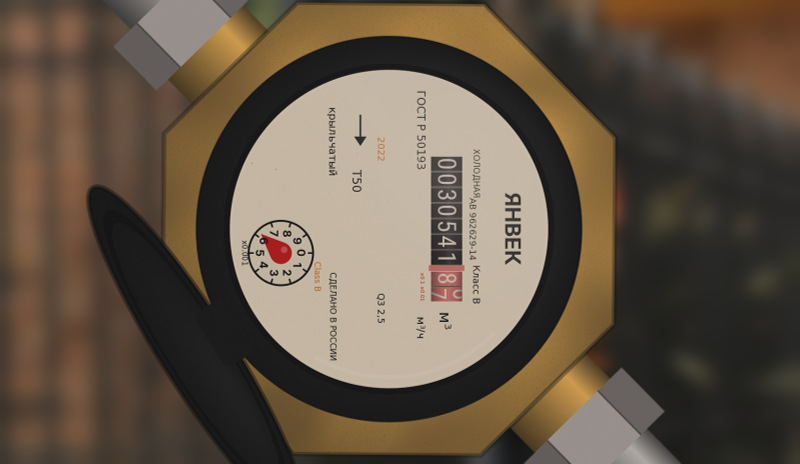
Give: 30541.866,m³
